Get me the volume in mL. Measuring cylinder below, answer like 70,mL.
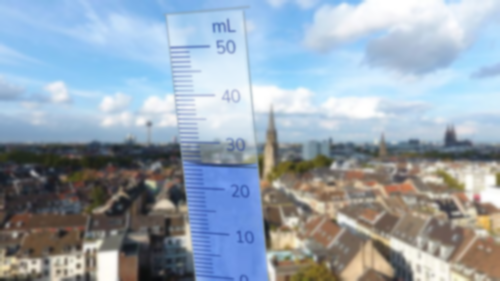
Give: 25,mL
